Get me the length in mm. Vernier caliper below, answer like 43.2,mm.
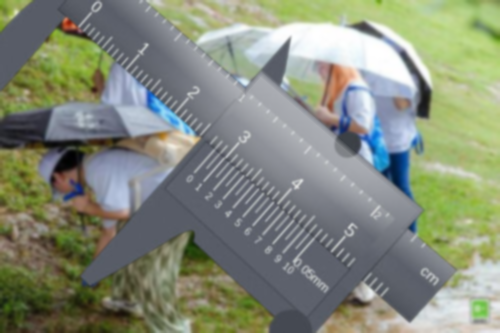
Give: 28.0,mm
